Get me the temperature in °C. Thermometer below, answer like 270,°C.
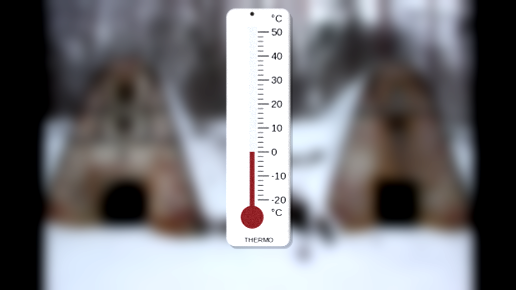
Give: 0,°C
